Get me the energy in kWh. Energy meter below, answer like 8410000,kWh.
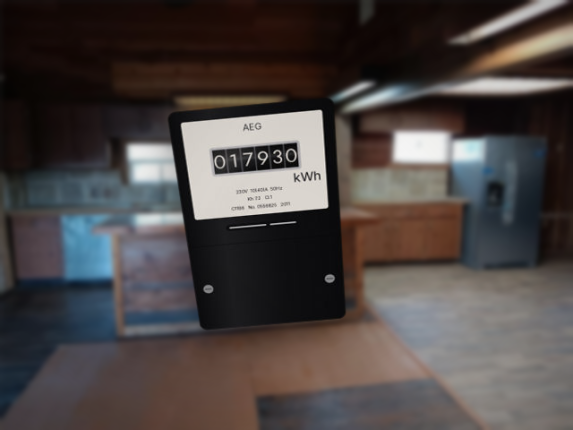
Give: 17930,kWh
